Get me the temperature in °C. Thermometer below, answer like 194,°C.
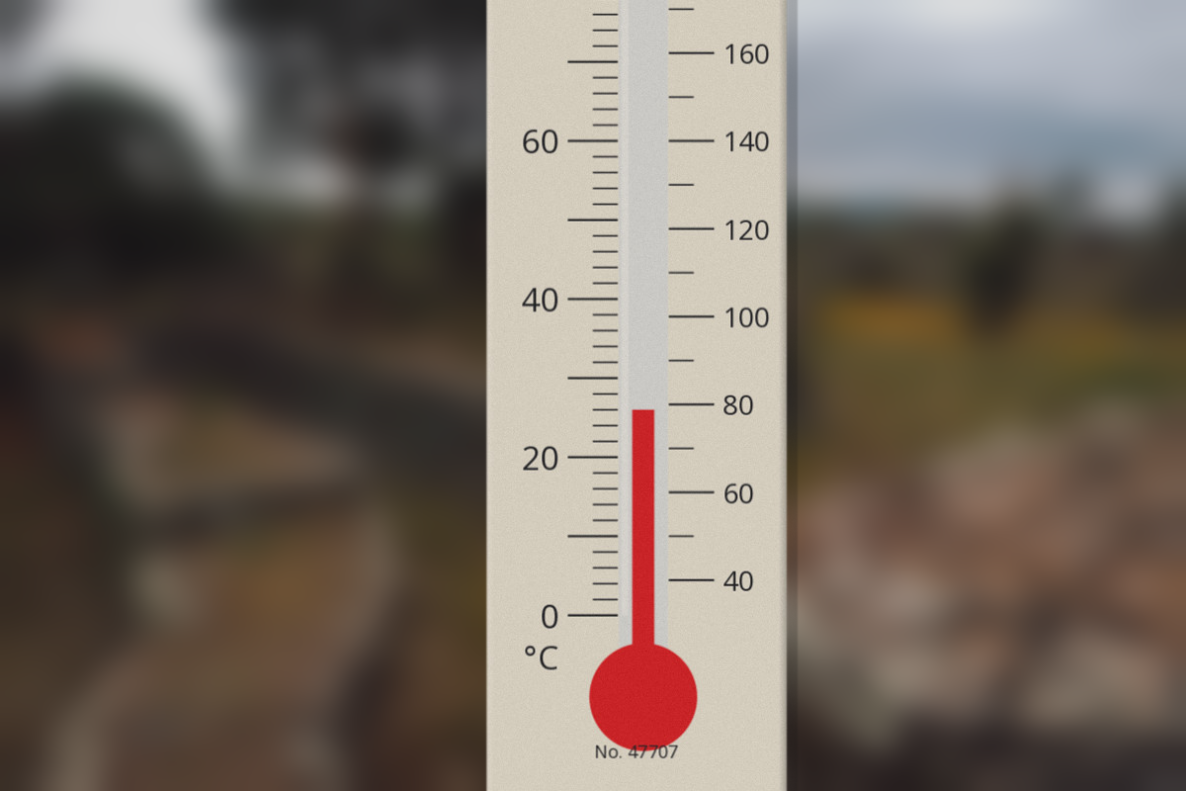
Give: 26,°C
